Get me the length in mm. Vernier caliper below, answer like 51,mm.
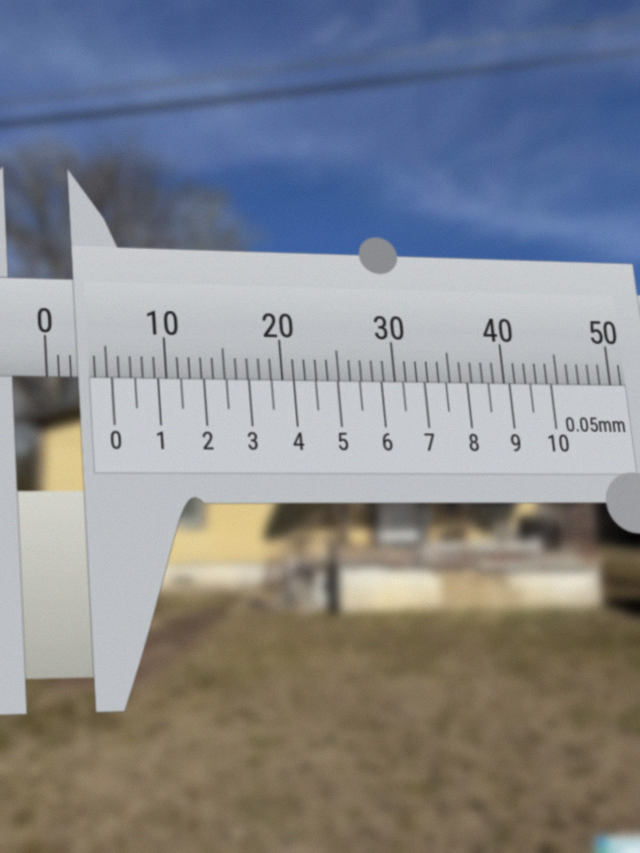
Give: 5.4,mm
